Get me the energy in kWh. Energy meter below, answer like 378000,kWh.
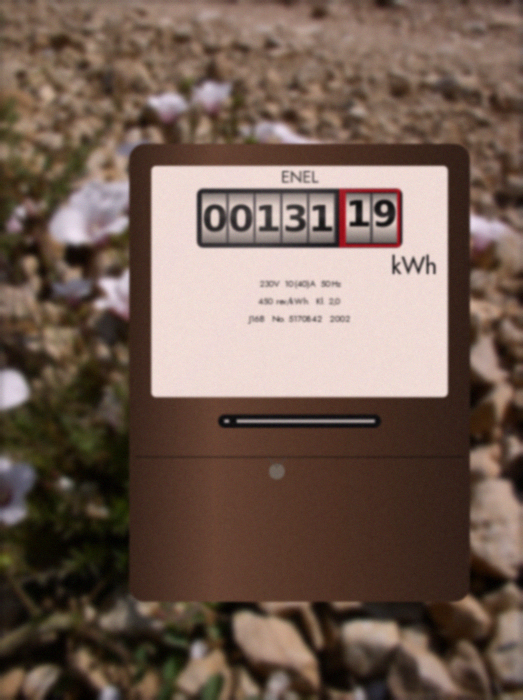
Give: 131.19,kWh
